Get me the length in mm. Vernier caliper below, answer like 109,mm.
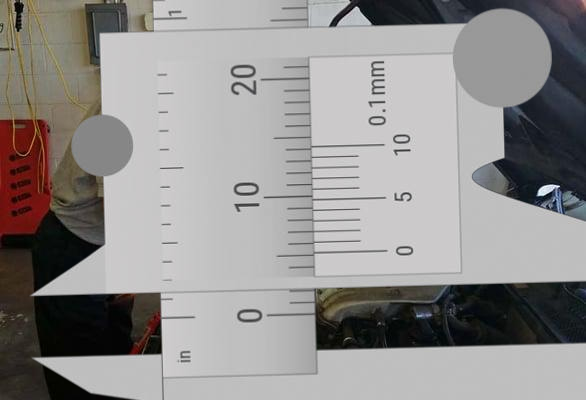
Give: 5.2,mm
